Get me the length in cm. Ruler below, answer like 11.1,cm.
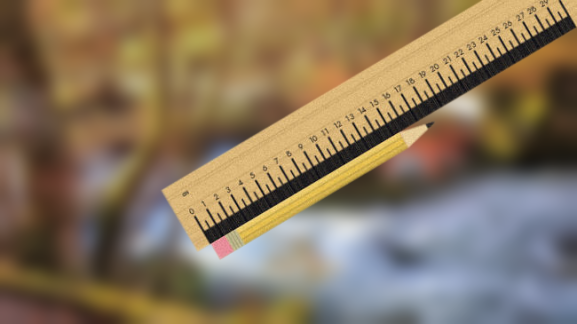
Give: 18,cm
